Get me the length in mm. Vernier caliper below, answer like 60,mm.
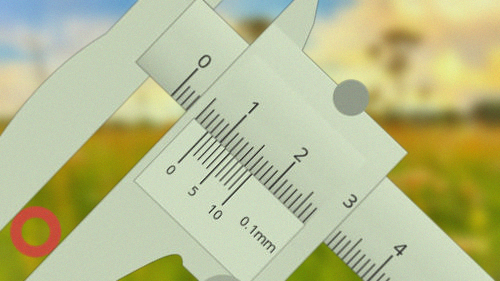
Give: 7.6,mm
